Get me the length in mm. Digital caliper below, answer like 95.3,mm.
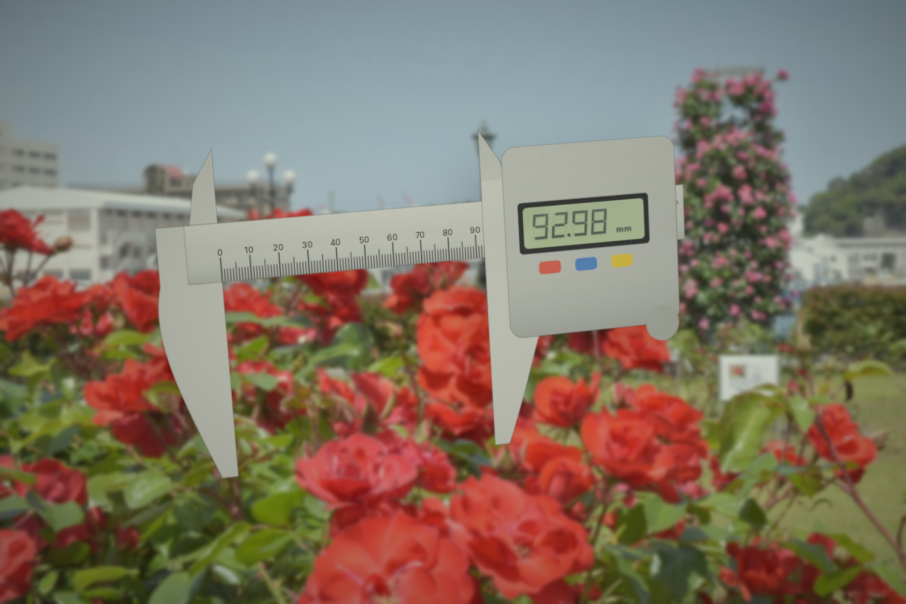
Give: 92.98,mm
